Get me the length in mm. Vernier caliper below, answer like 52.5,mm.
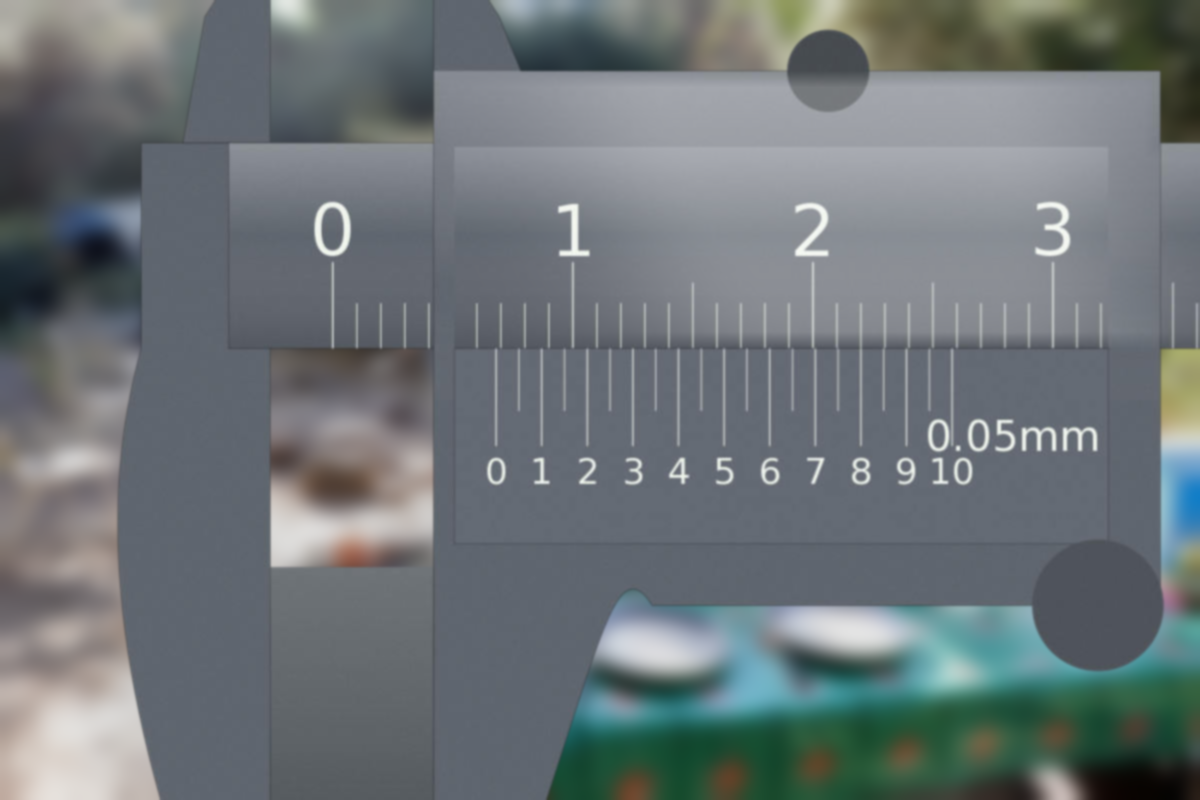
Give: 6.8,mm
